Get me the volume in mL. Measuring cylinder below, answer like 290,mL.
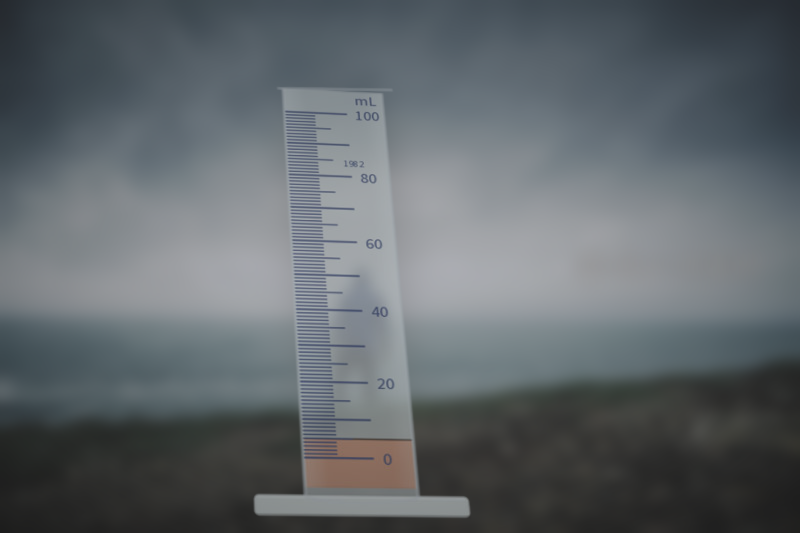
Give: 5,mL
